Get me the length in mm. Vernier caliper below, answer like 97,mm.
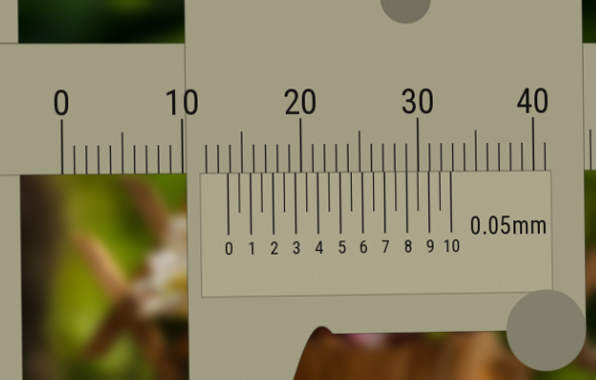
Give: 13.8,mm
